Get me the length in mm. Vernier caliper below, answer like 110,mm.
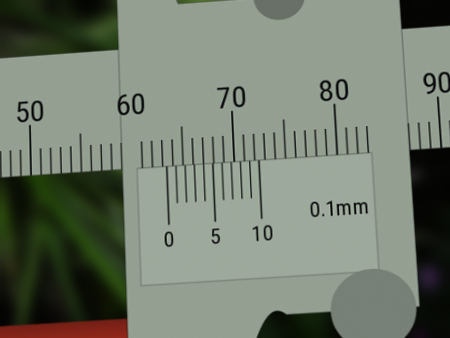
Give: 63.4,mm
